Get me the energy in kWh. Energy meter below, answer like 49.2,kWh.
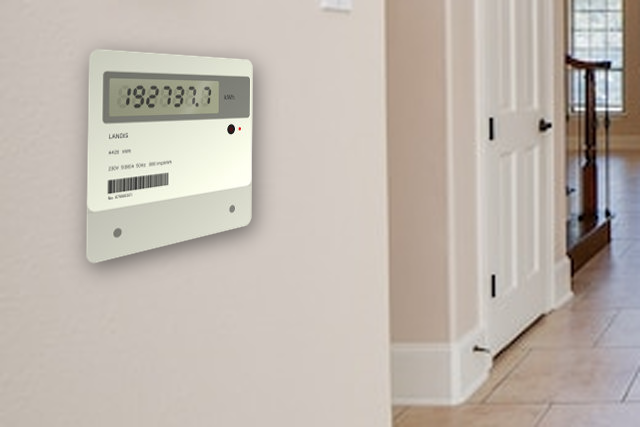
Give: 192737.7,kWh
